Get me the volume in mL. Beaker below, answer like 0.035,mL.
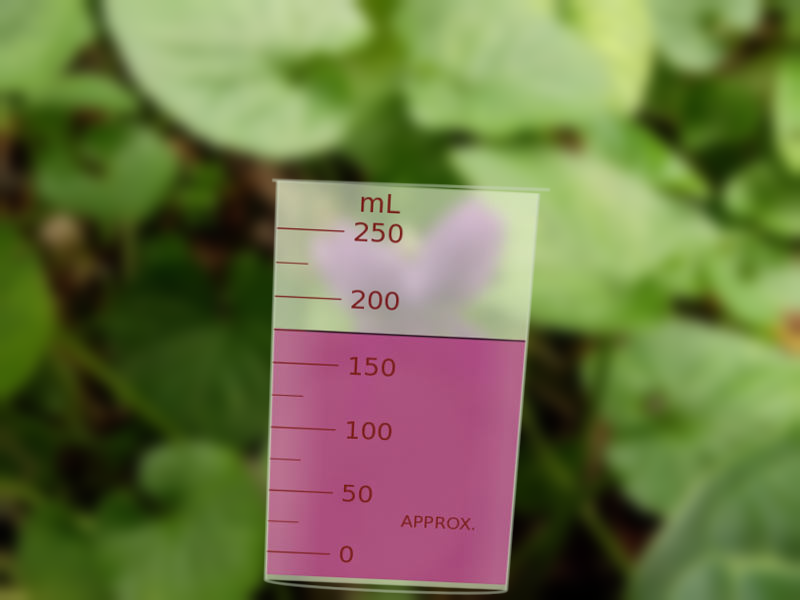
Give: 175,mL
